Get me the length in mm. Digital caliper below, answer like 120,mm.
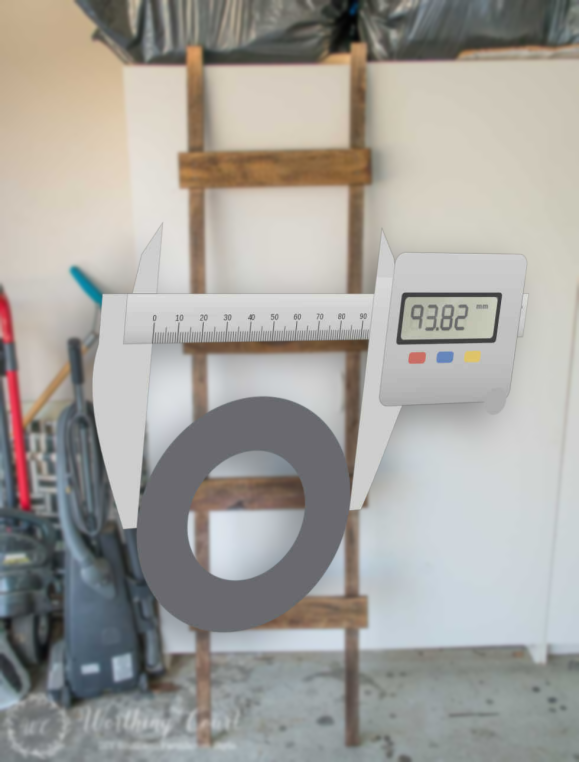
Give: 93.82,mm
